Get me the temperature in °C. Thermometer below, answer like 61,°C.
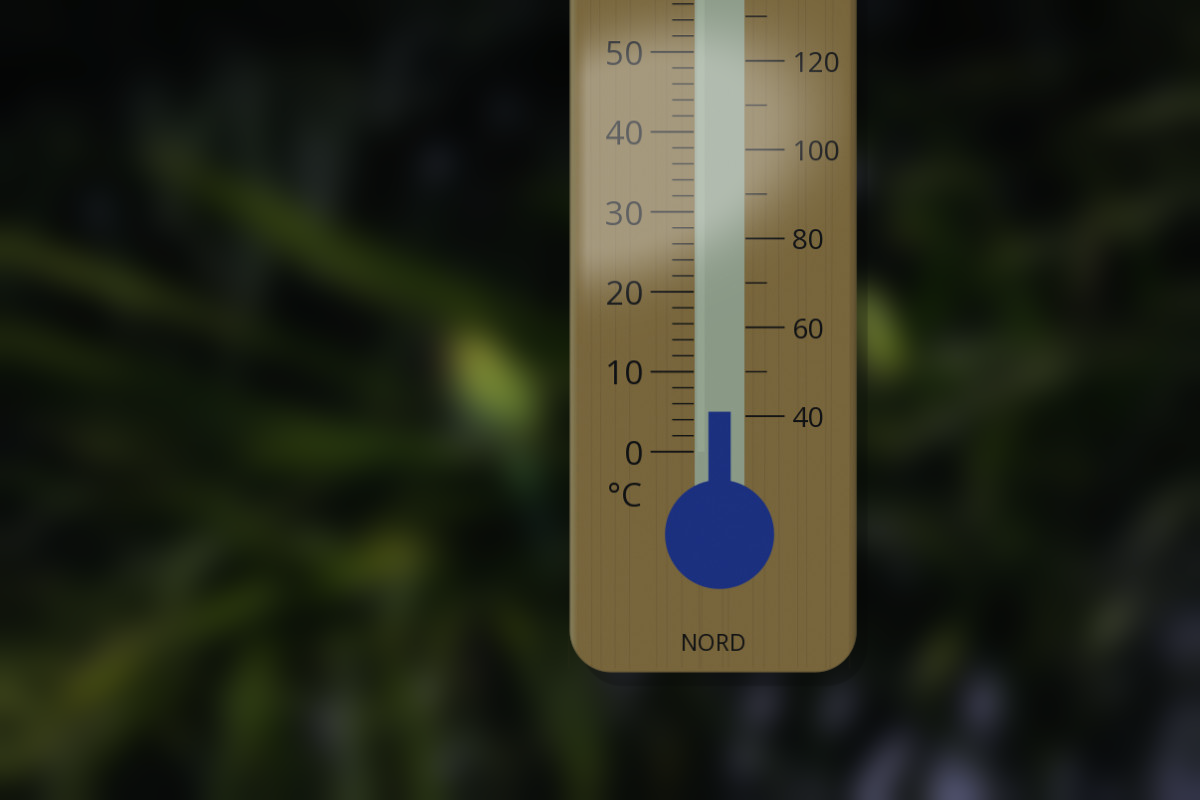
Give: 5,°C
